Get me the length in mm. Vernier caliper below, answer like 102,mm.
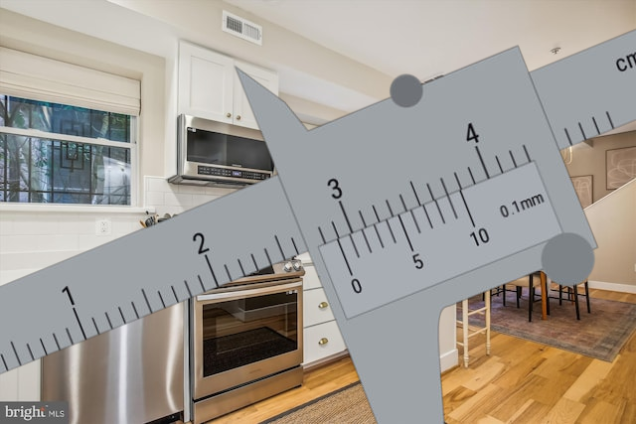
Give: 28.9,mm
